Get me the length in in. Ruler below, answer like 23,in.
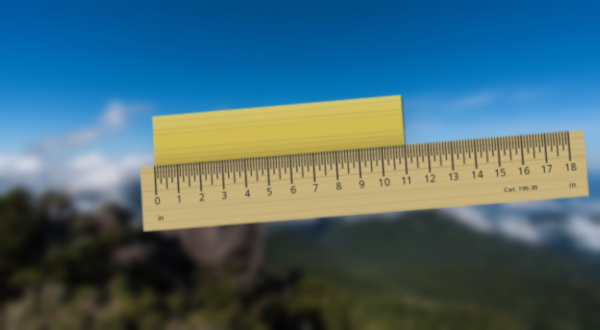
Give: 11,in
